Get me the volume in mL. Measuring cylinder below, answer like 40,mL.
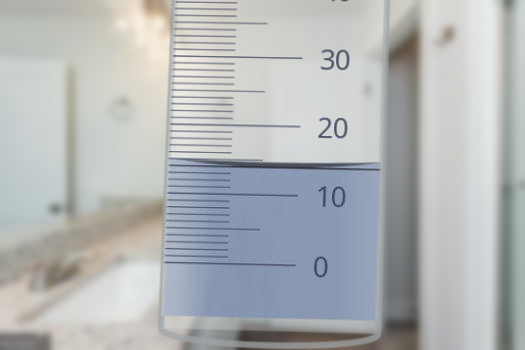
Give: 14,mL
